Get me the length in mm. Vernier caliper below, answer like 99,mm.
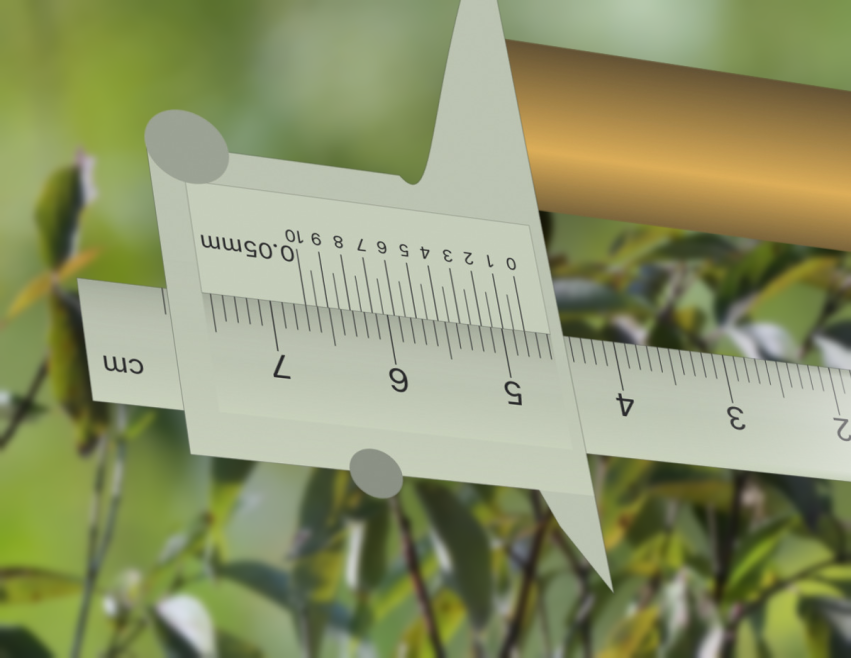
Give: 48.0,mm
